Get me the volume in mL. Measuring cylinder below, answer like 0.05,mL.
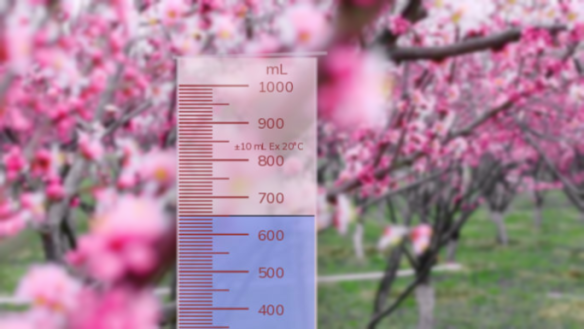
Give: 650,mL
